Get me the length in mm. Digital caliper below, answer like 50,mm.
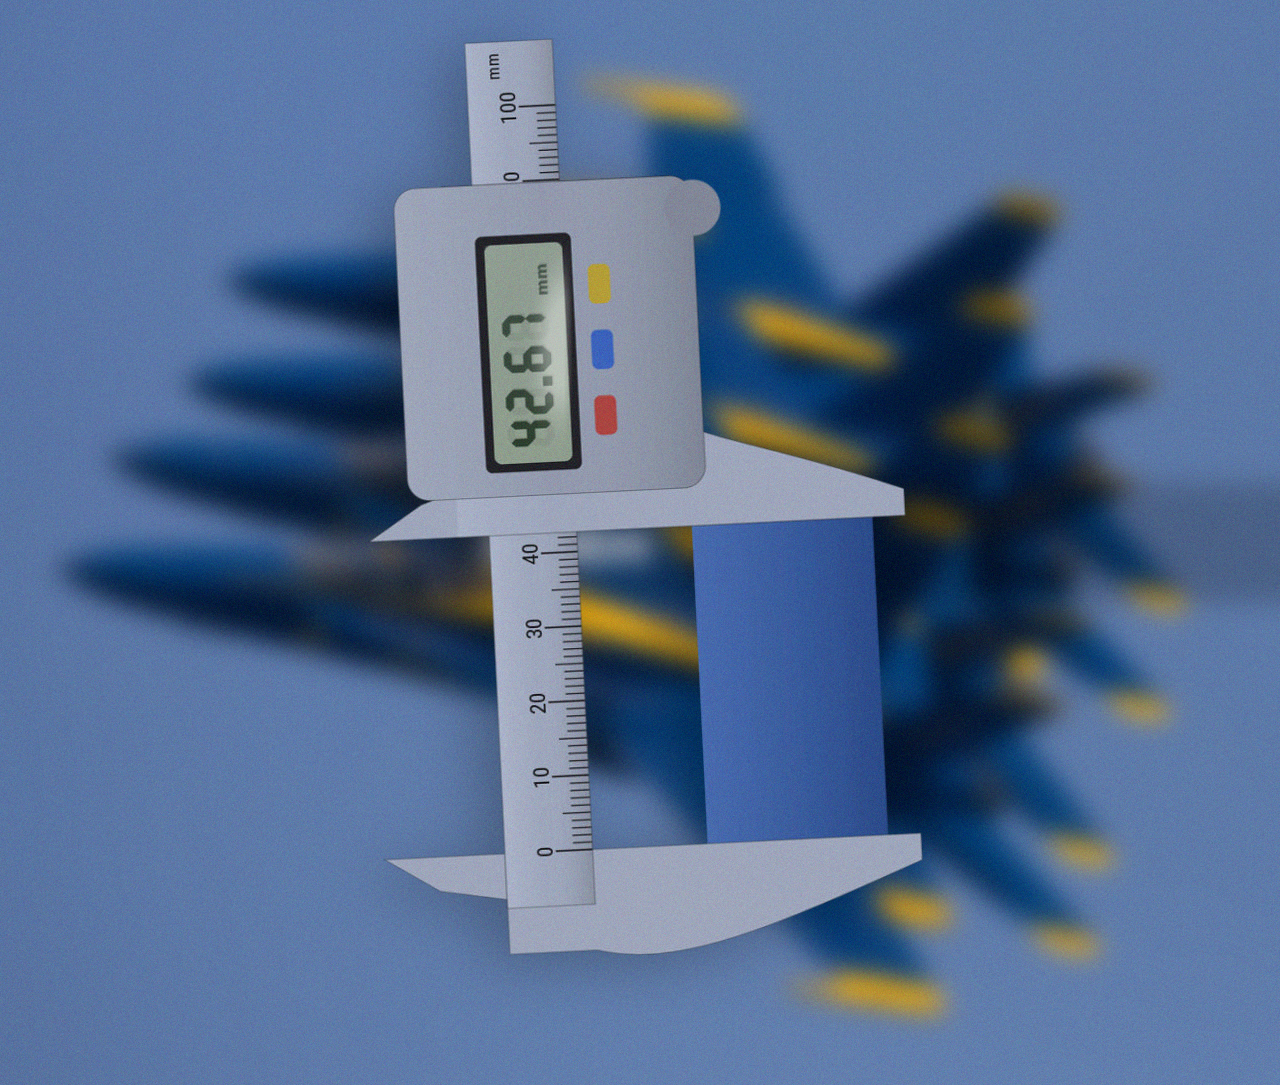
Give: 42.67,mm
